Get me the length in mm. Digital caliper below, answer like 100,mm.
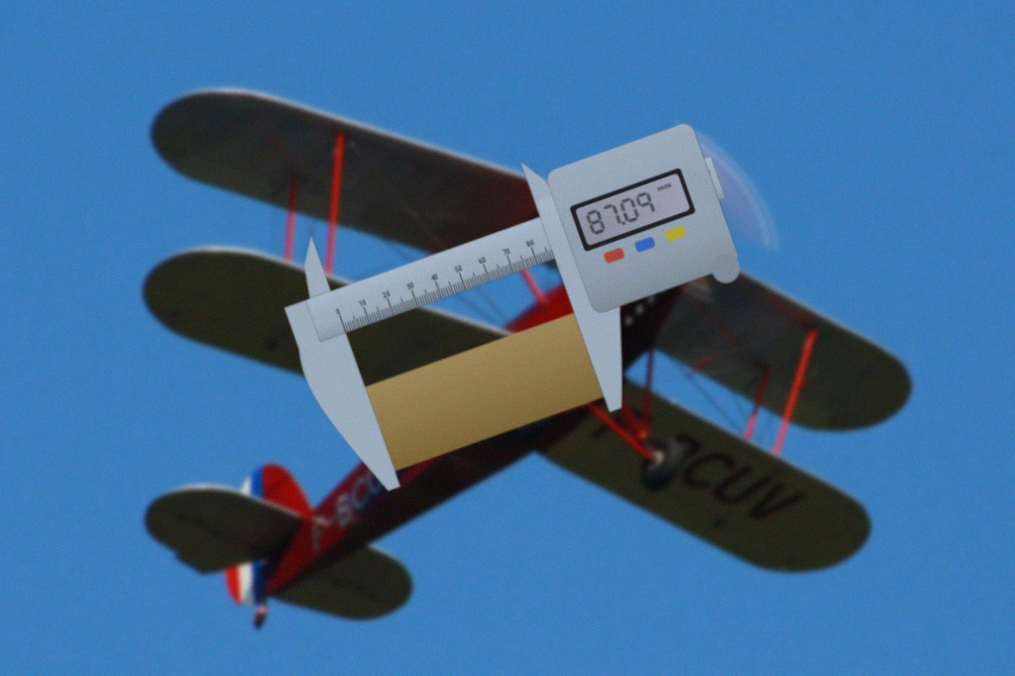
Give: 87.09,mm
